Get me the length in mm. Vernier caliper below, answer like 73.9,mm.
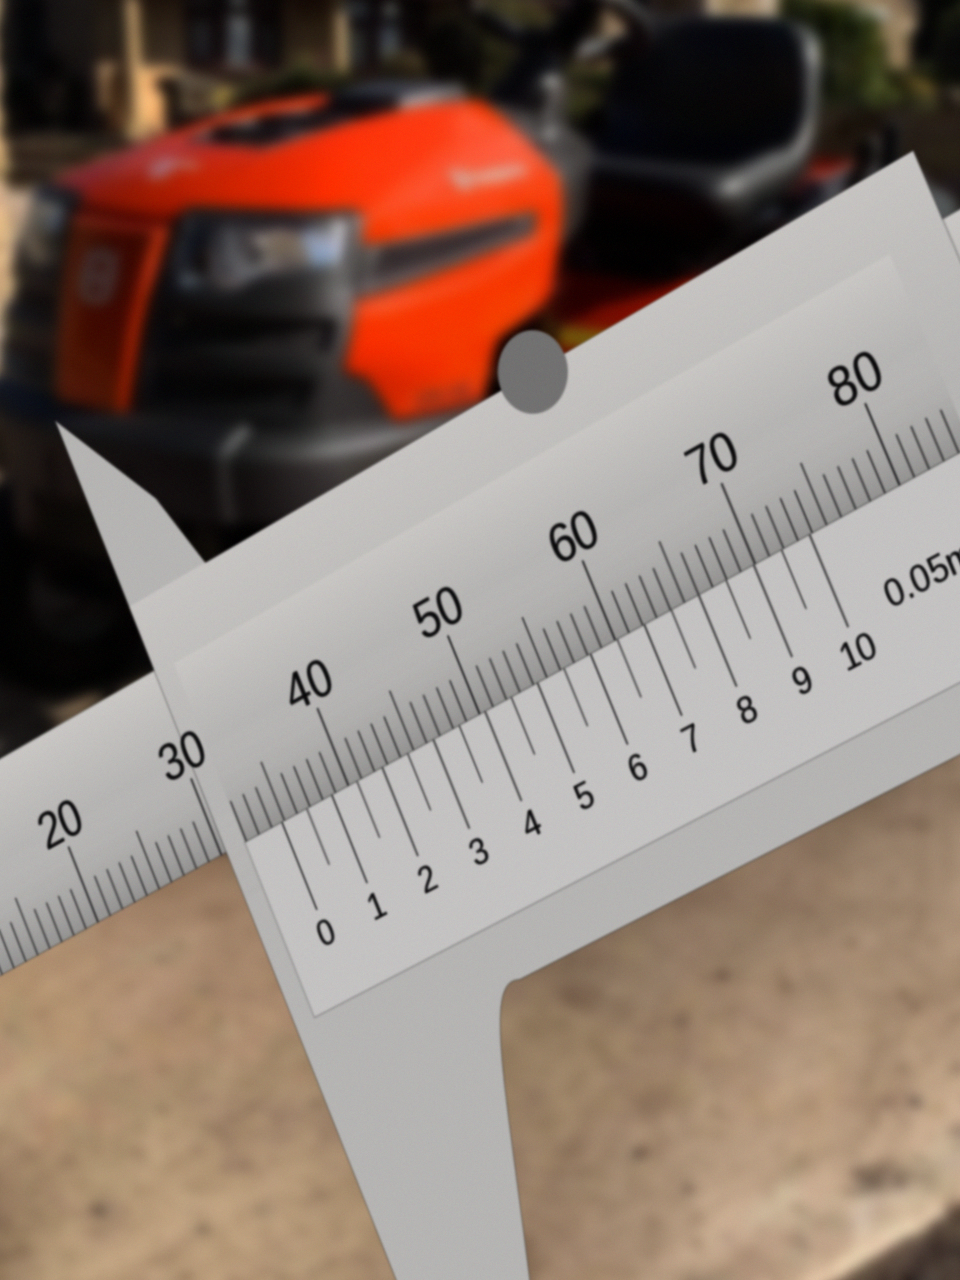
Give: 34.8,mm
